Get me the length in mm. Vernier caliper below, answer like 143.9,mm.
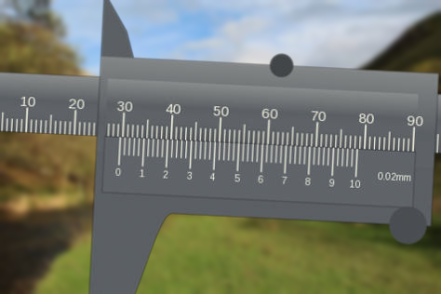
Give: 29.5,mm
